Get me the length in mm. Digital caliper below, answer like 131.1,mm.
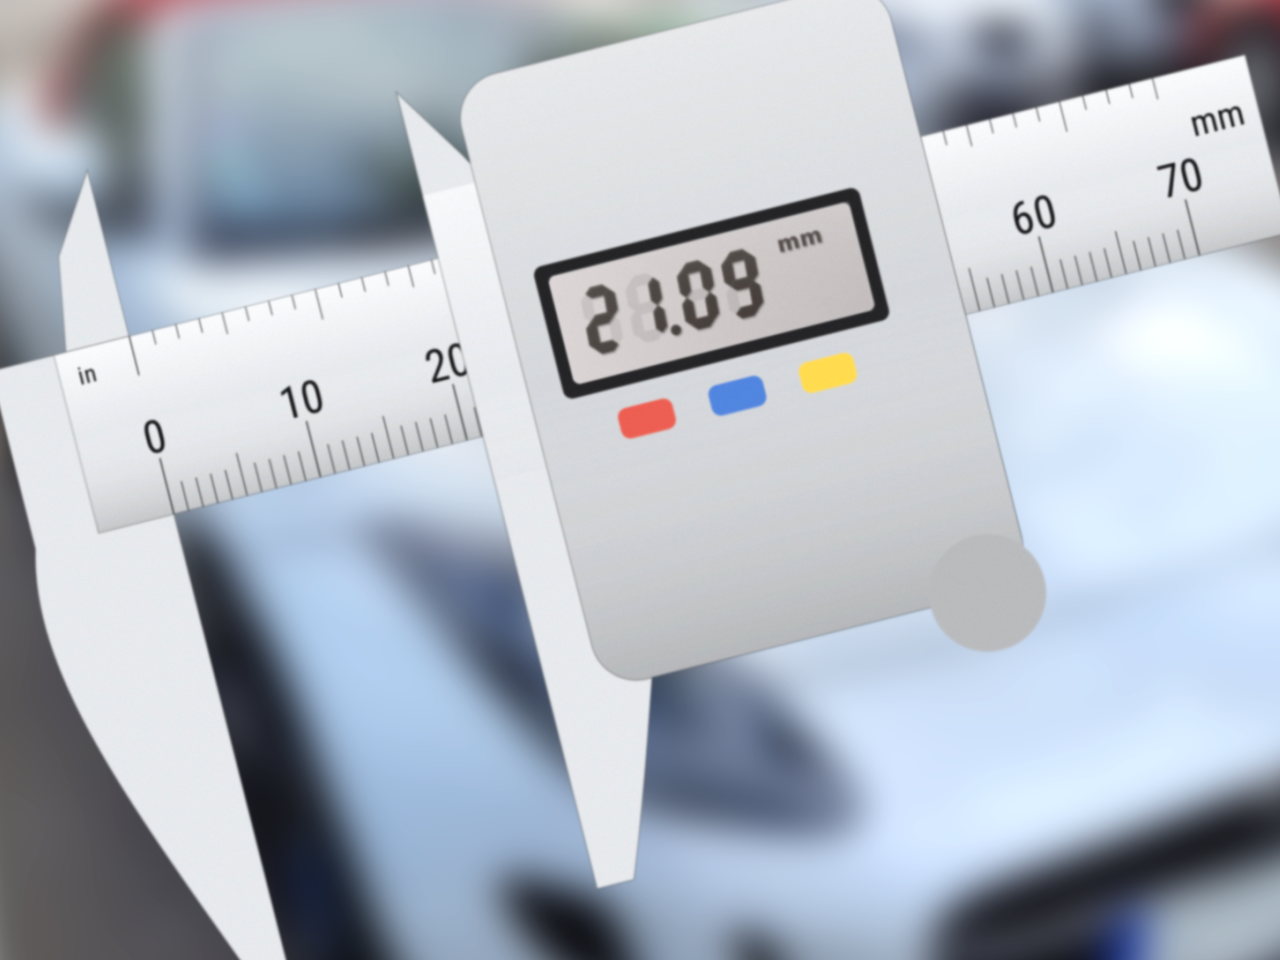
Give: 21.09,mm
